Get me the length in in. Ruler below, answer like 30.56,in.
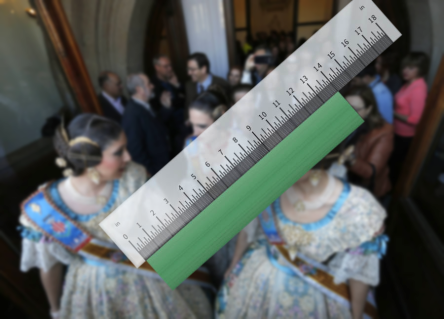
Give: 14,in
